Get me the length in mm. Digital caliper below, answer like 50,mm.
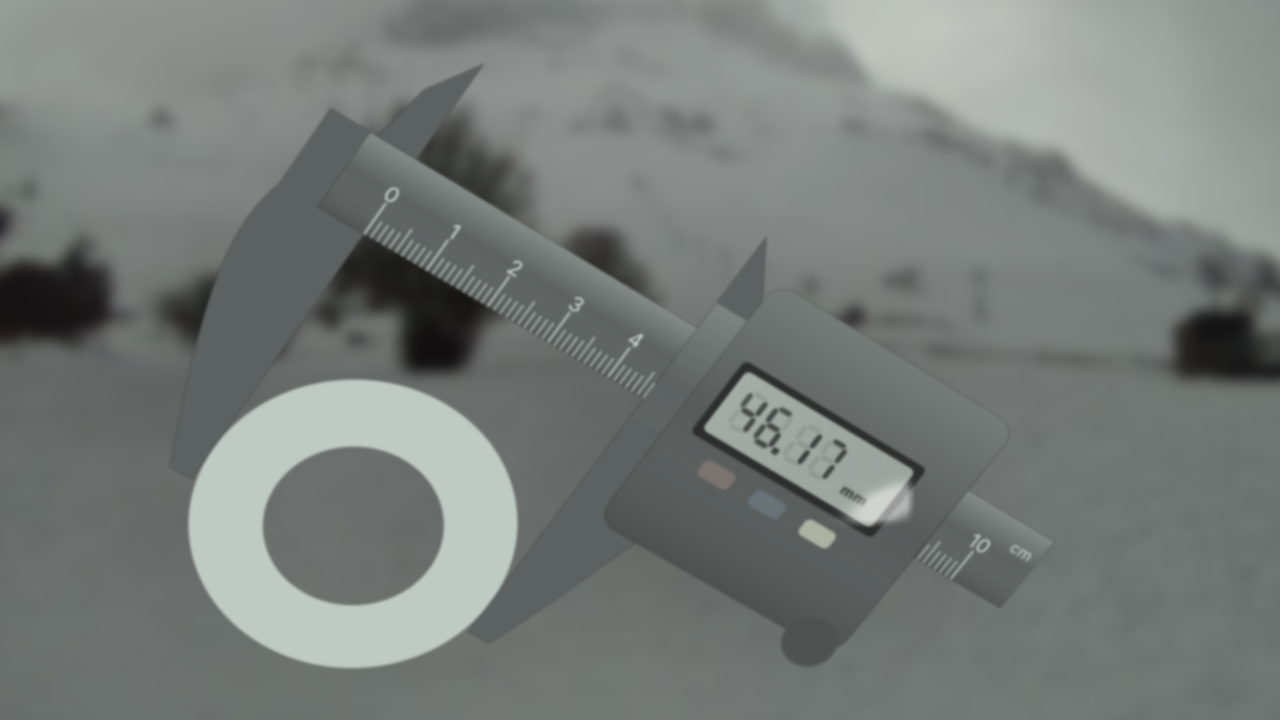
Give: 46.17,mm
